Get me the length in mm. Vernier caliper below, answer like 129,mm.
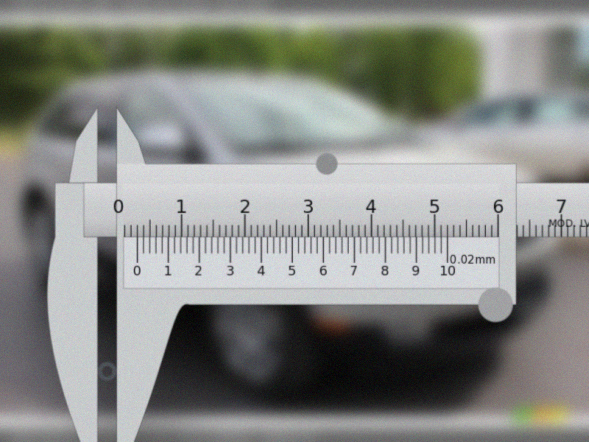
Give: 3.0,mm
